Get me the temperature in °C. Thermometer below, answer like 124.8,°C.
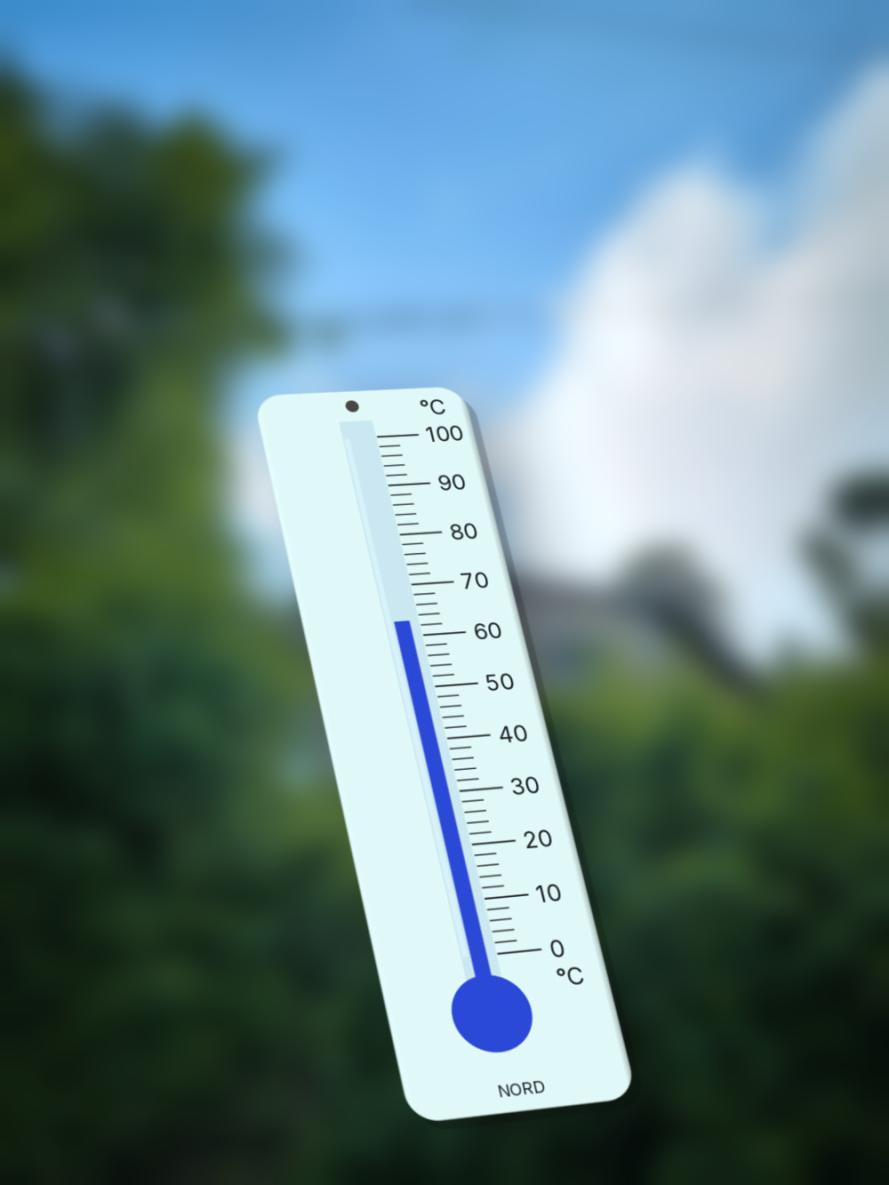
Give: 63,°C
